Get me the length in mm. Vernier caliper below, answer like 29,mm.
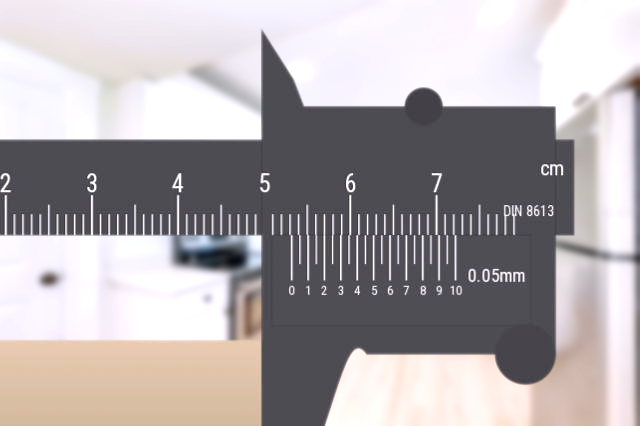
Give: 53.2,mm
